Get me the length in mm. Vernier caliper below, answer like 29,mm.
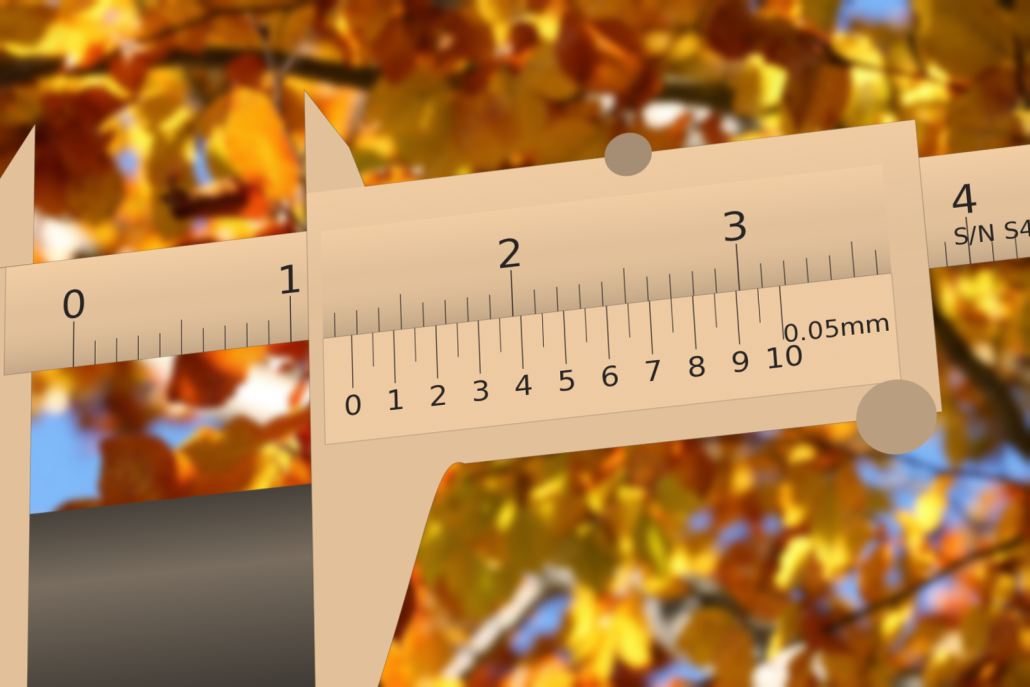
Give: 12.75,mm
